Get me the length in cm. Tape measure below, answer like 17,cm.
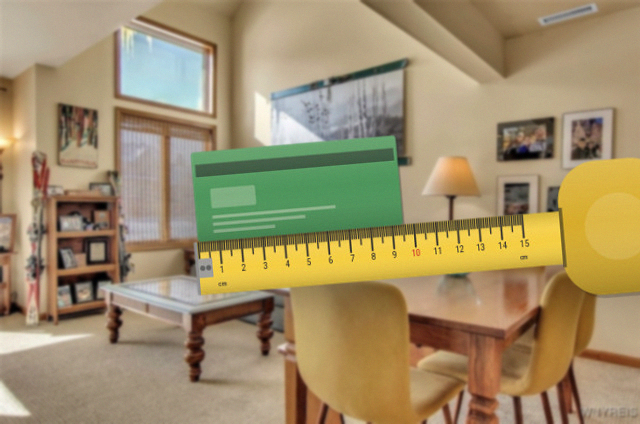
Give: 9.5,cm
